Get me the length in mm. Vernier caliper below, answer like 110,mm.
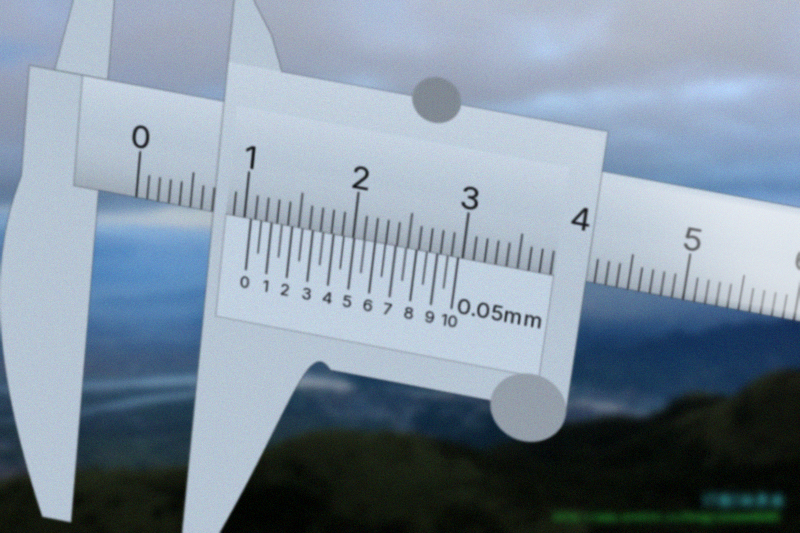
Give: 10.6,mm
